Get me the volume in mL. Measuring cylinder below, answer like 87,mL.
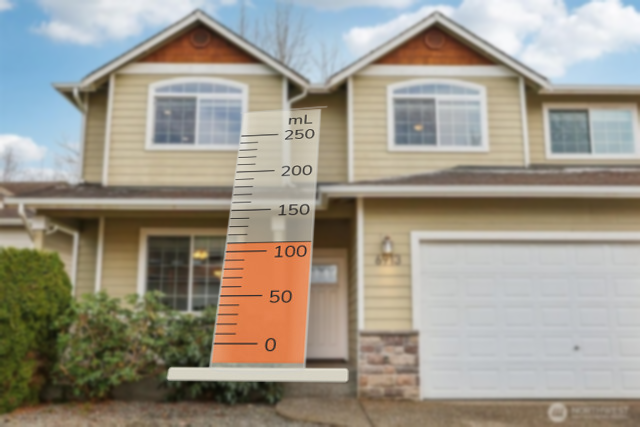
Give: 110,mL
